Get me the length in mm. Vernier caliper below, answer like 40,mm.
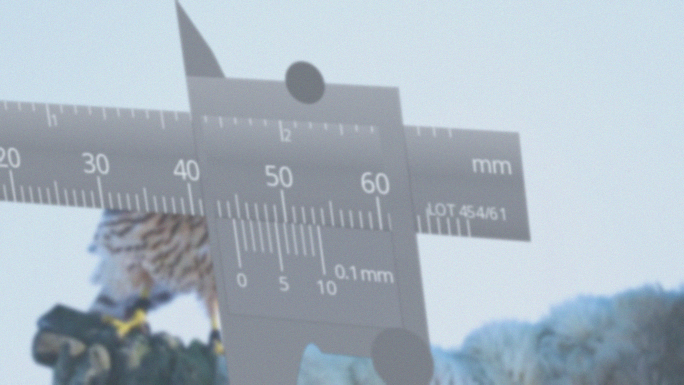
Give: 44.4,mm
